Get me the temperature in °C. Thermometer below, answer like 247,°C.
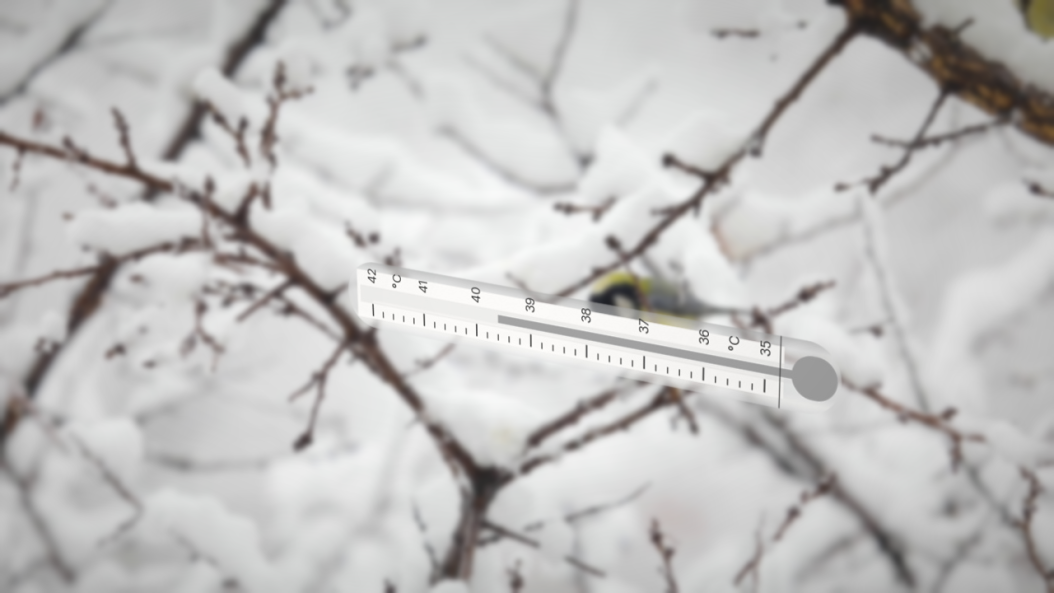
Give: 39.6,°C
